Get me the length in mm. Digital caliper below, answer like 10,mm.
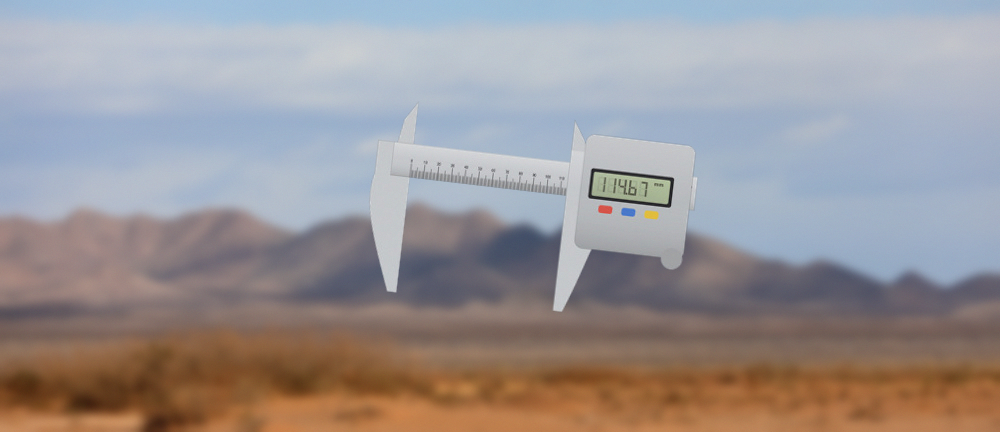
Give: 114.67,mm
